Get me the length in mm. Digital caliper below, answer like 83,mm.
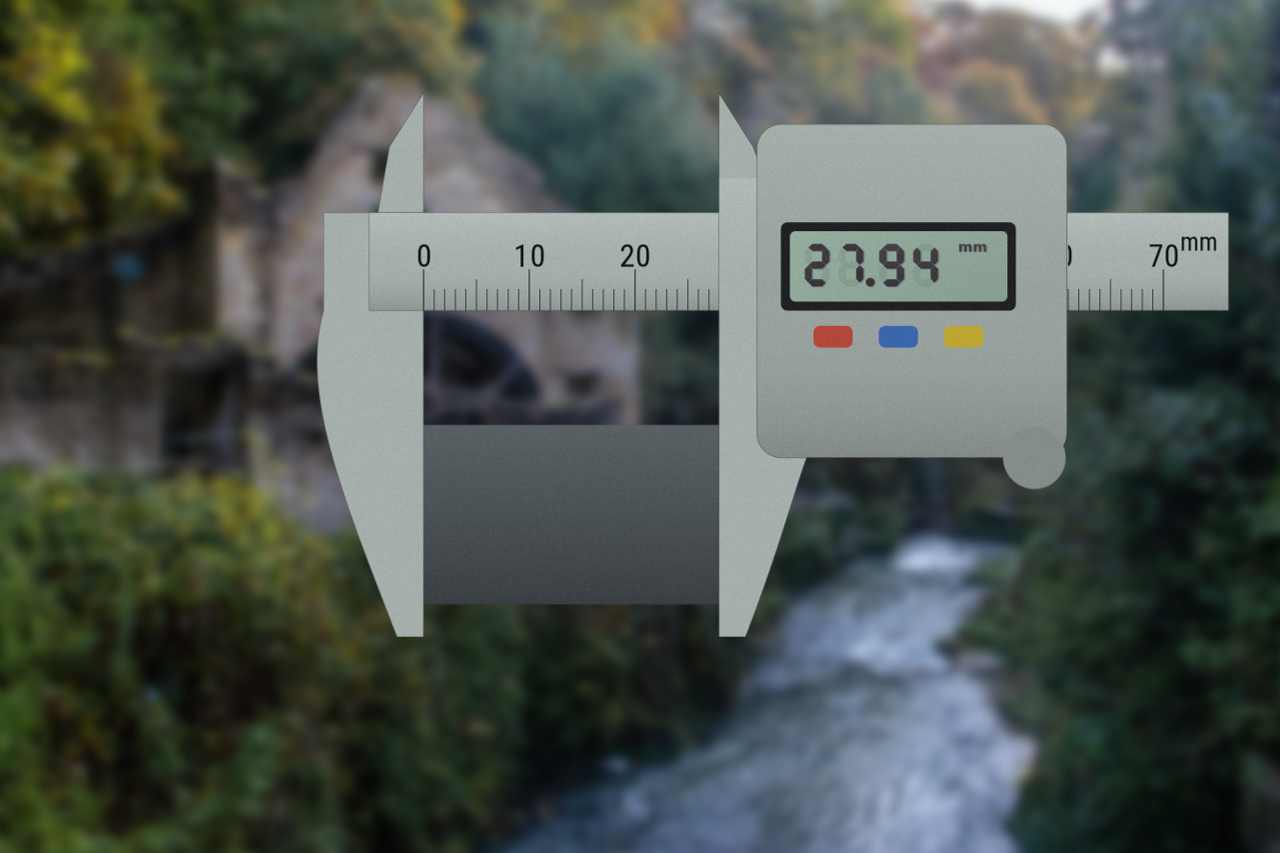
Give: 27.94,mm
